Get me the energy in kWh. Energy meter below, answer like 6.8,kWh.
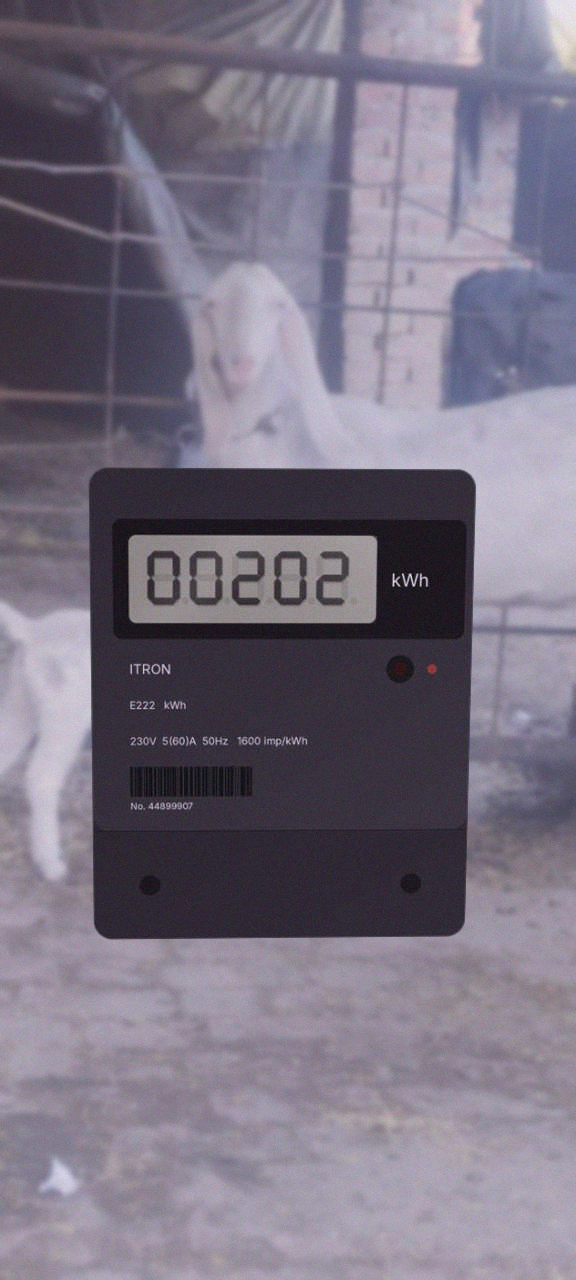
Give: 202,kWh
